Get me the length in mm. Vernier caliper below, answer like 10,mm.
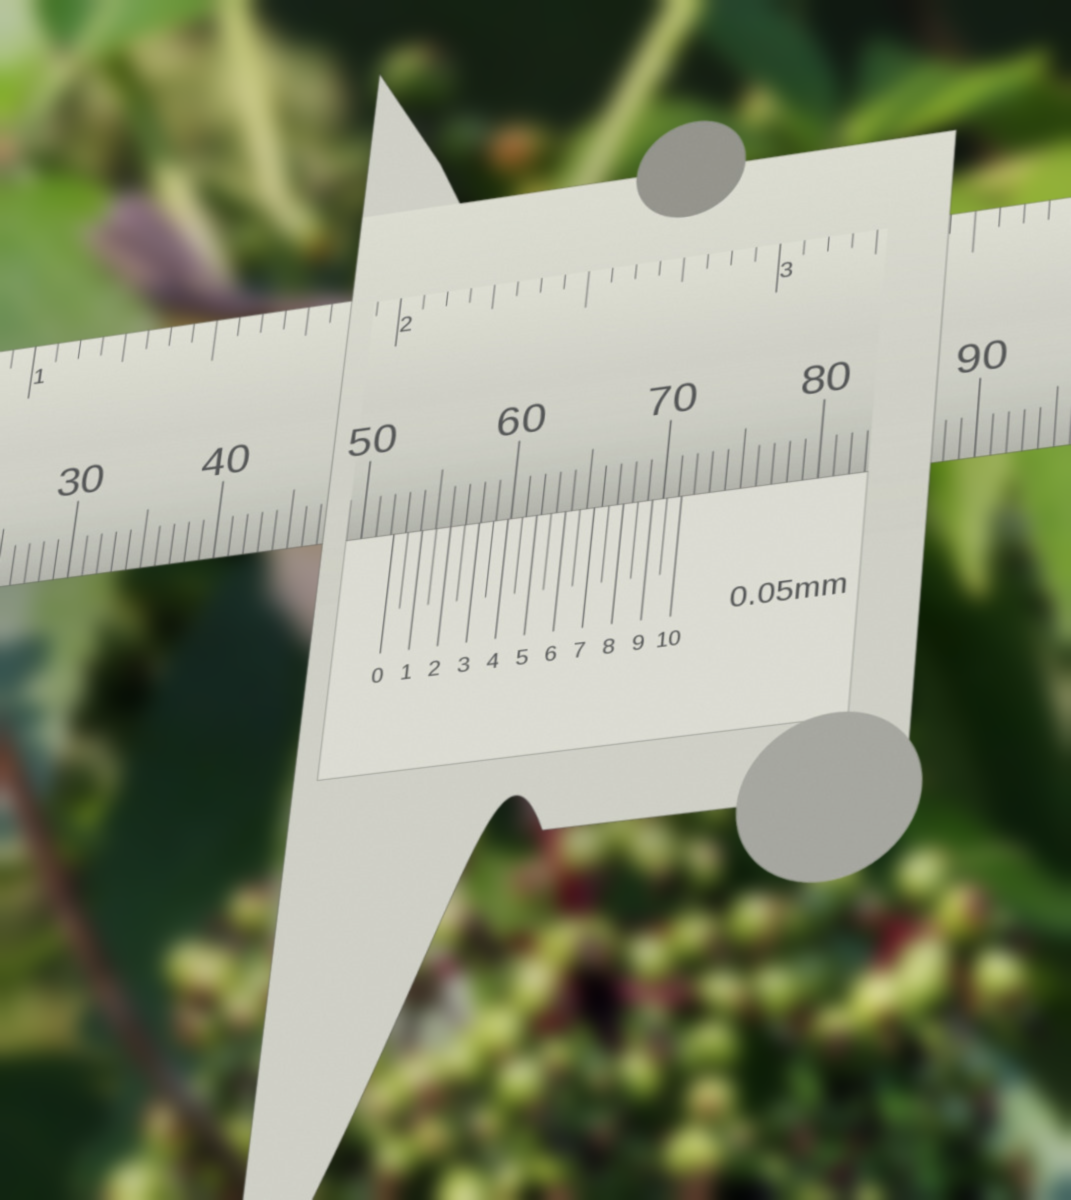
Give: 52.2,mm
